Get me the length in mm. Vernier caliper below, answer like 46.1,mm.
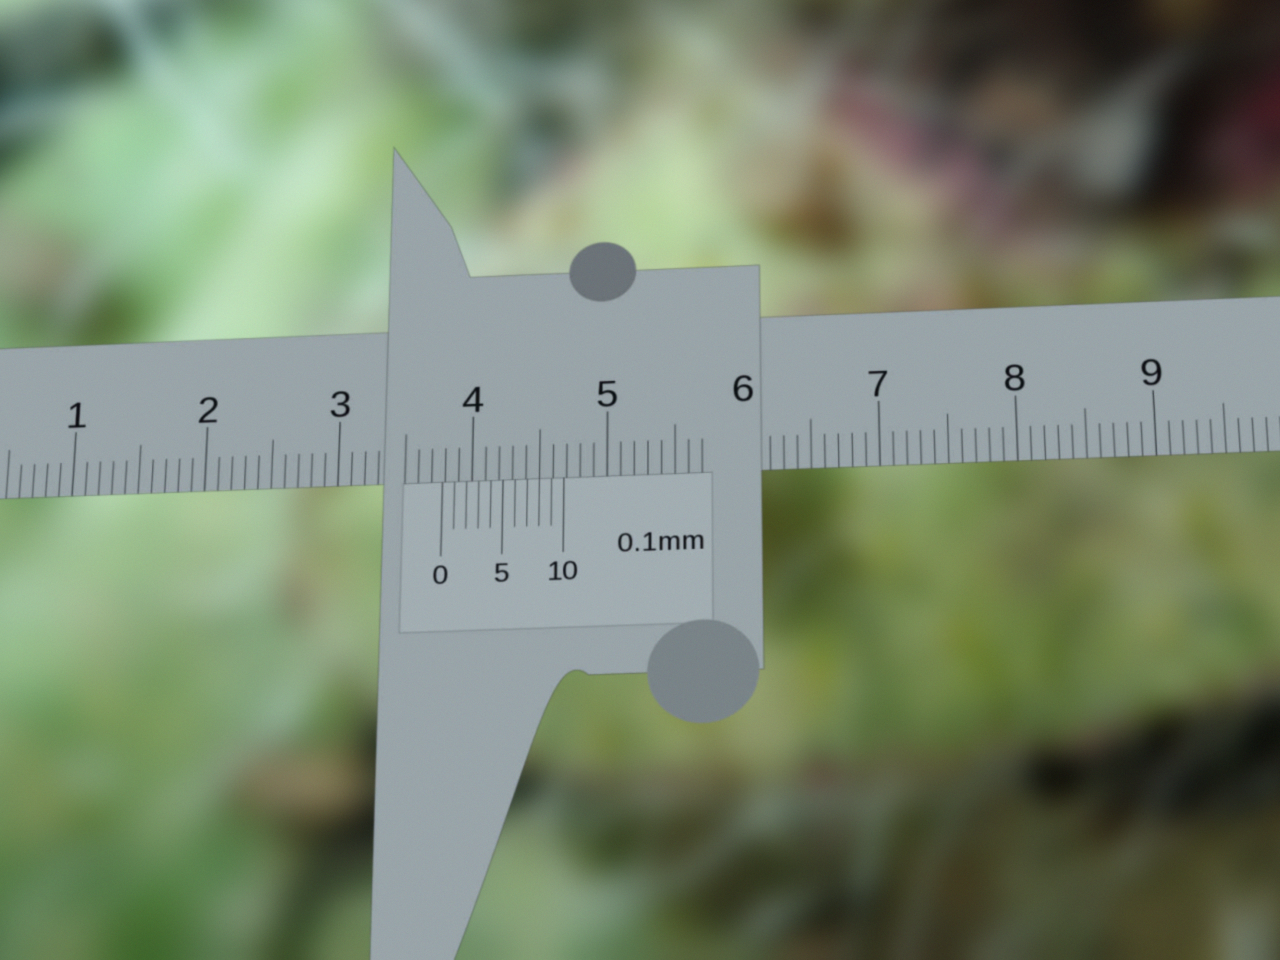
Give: 37.8,mm
